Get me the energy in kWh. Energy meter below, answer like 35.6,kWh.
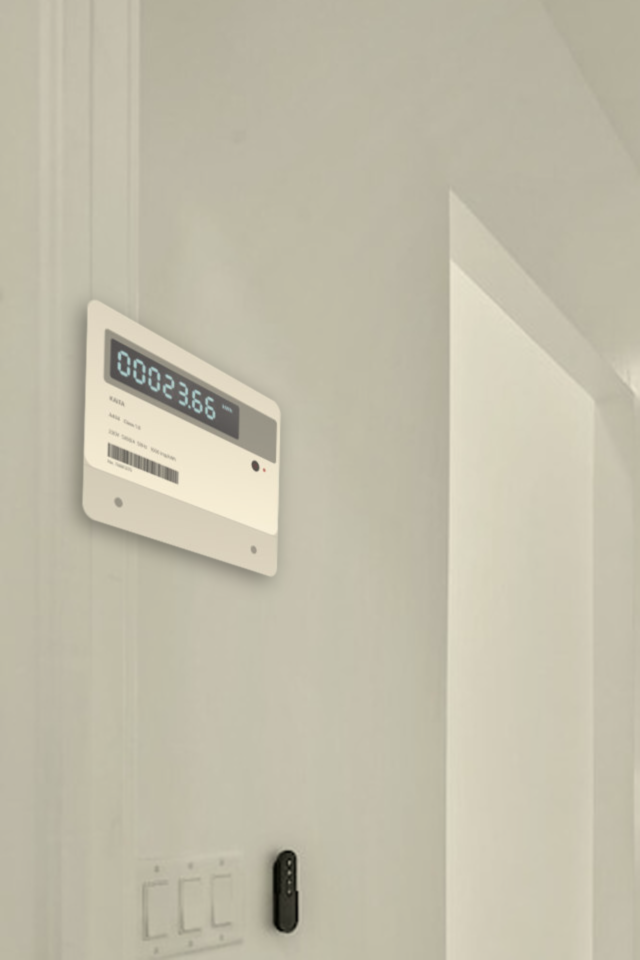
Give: 23.66,kWh
